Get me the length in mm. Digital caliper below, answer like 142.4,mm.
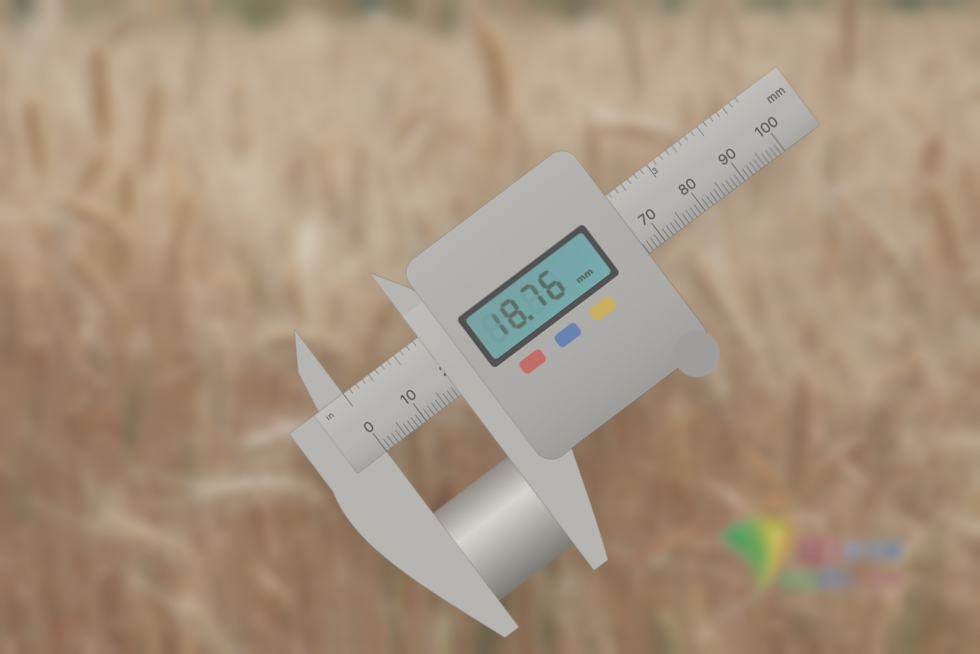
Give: 18.76,mm
